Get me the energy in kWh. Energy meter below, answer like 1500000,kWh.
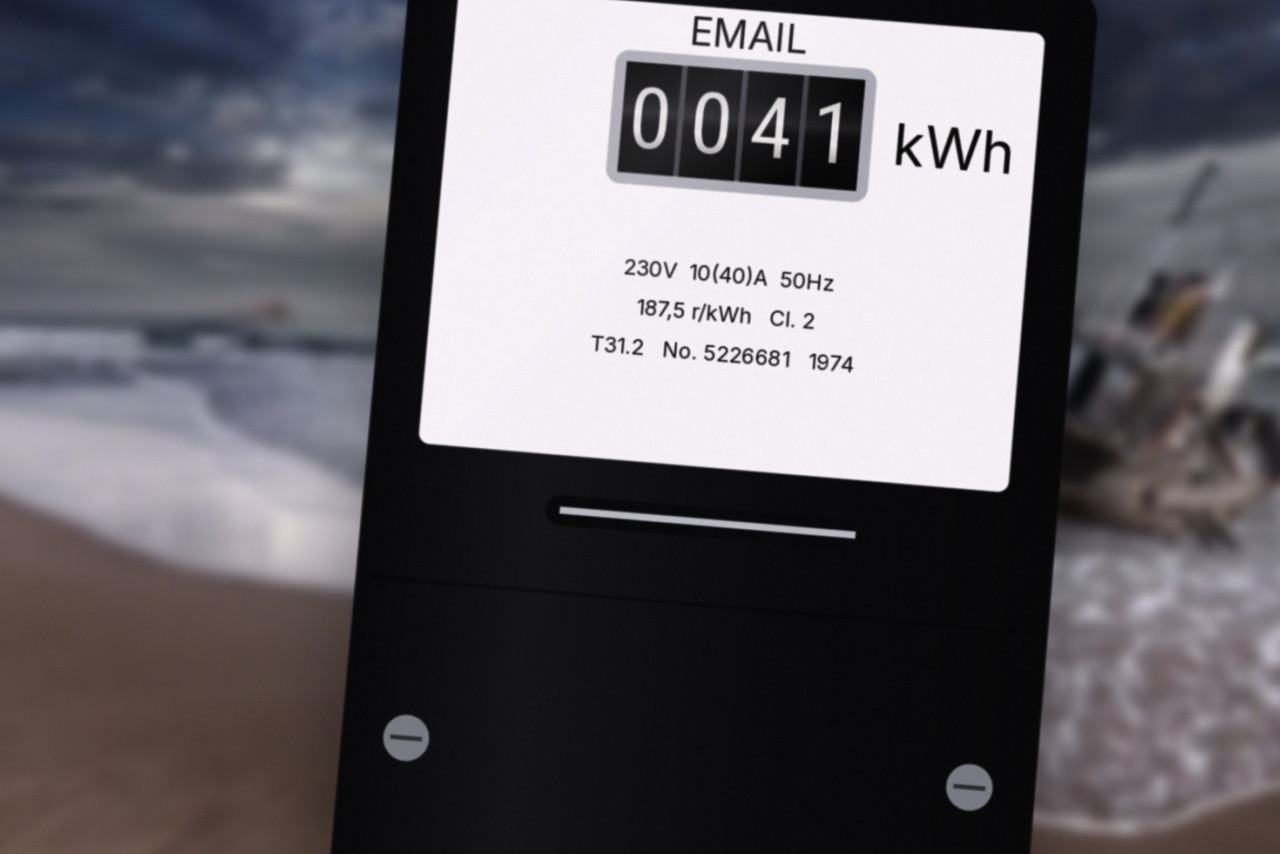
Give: 41,kWh
